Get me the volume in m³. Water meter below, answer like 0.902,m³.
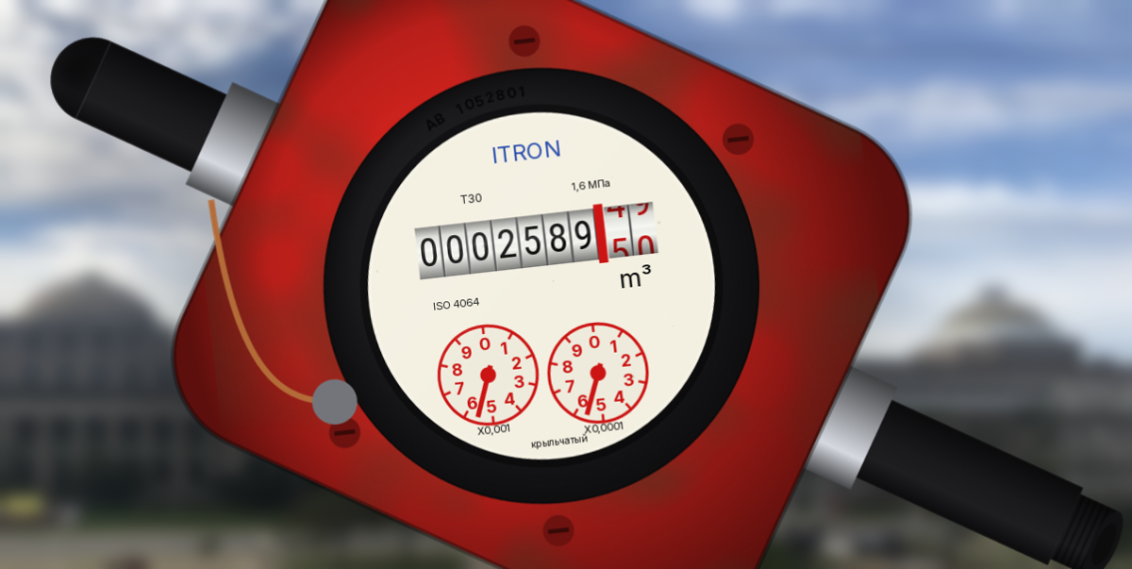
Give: 2589.4955,m³
